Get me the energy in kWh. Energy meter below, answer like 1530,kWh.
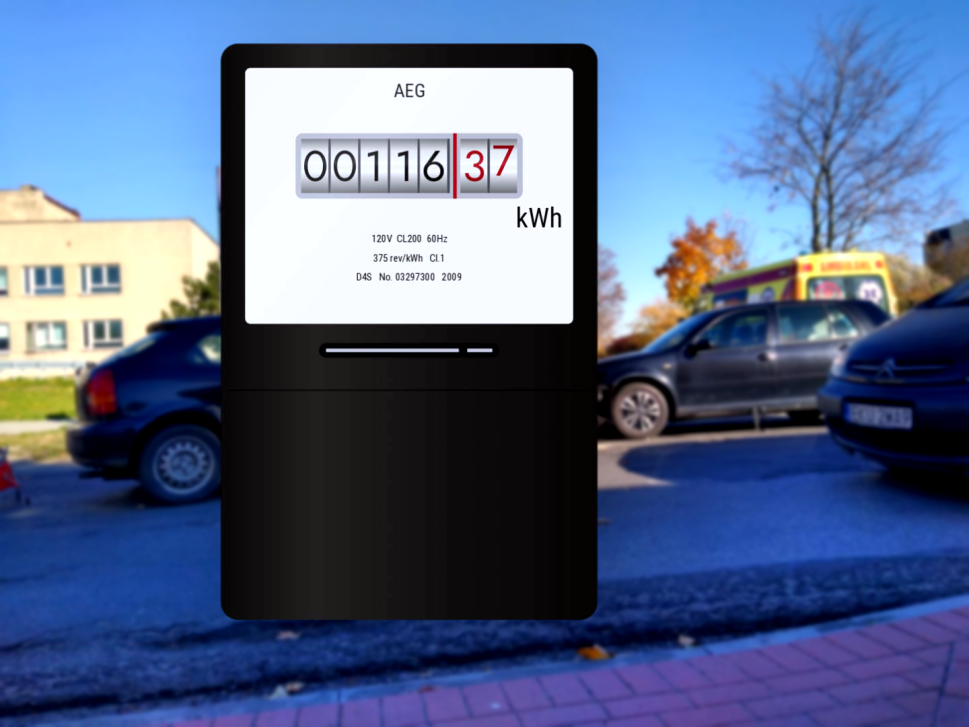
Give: 116.37,kWh
